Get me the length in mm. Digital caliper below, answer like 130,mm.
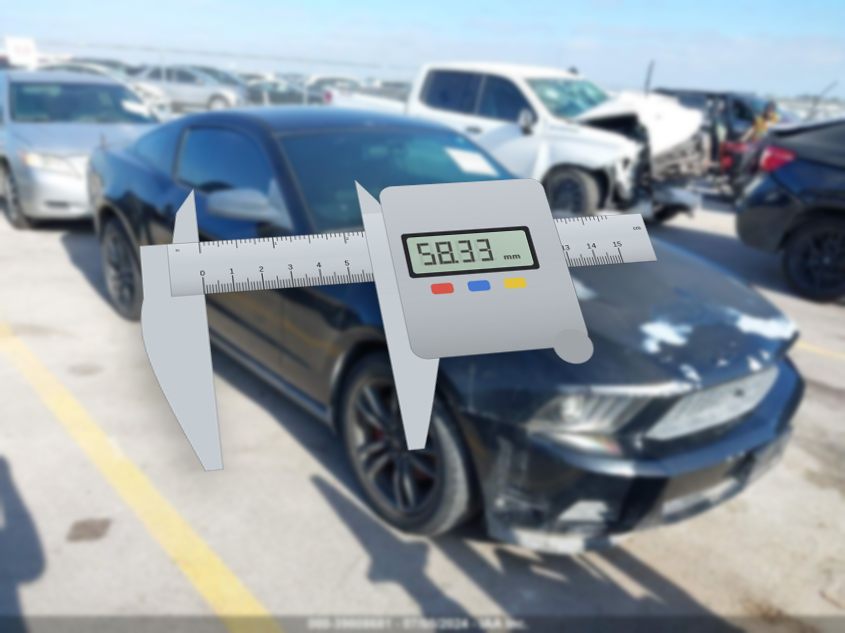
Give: 58.33,mm
